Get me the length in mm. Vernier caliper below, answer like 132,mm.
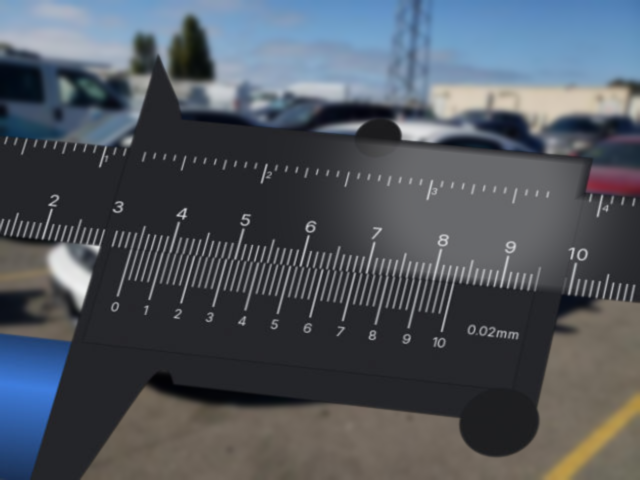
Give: 34.0,mm
